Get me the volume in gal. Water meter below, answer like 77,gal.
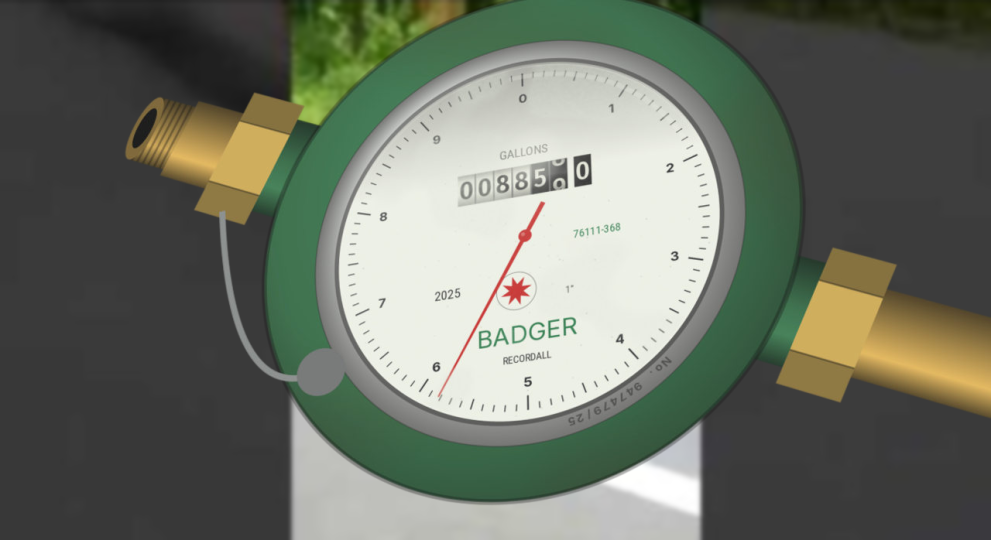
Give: 88585.8,gal
